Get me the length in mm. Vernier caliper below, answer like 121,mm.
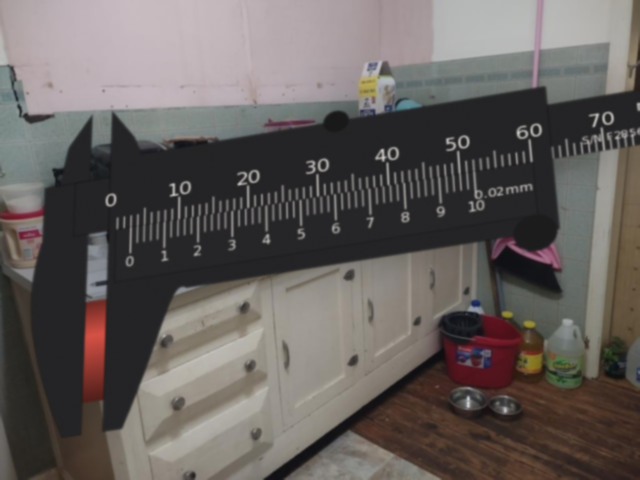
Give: 3.0,mm
